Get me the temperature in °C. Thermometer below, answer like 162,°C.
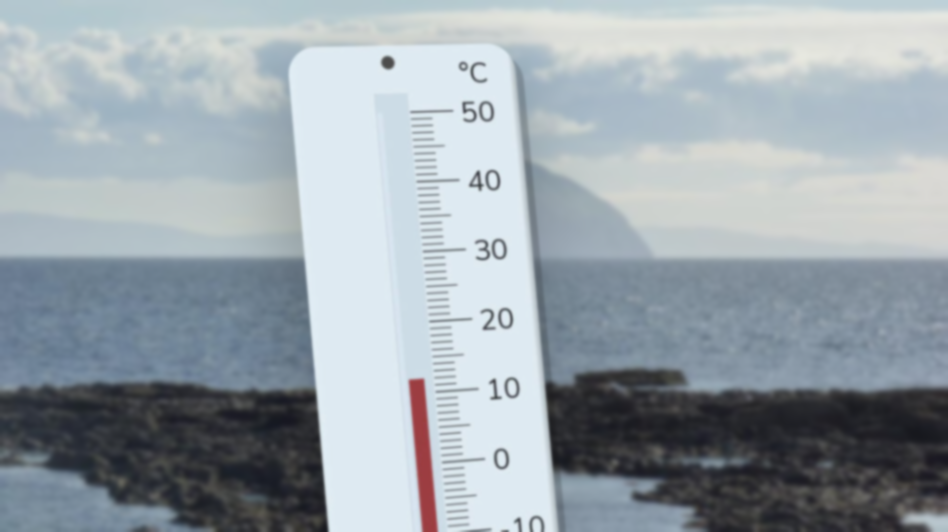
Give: 12,°C
